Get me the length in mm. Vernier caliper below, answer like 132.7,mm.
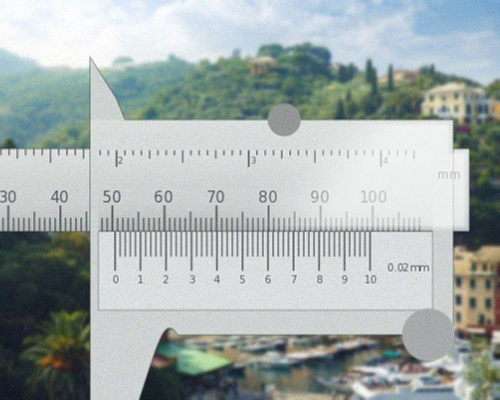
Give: 50.5,mm
